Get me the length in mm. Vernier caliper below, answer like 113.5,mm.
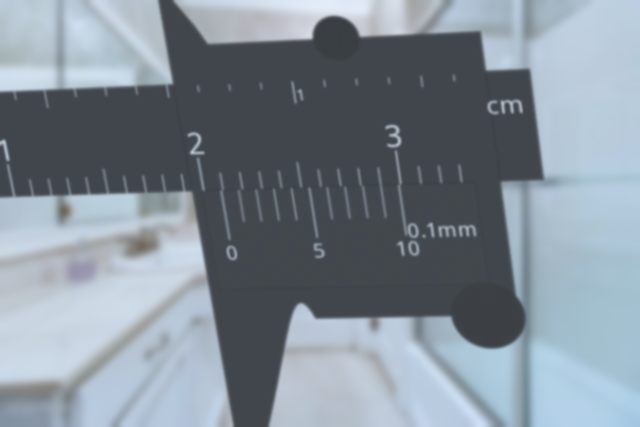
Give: 20.9,mm
